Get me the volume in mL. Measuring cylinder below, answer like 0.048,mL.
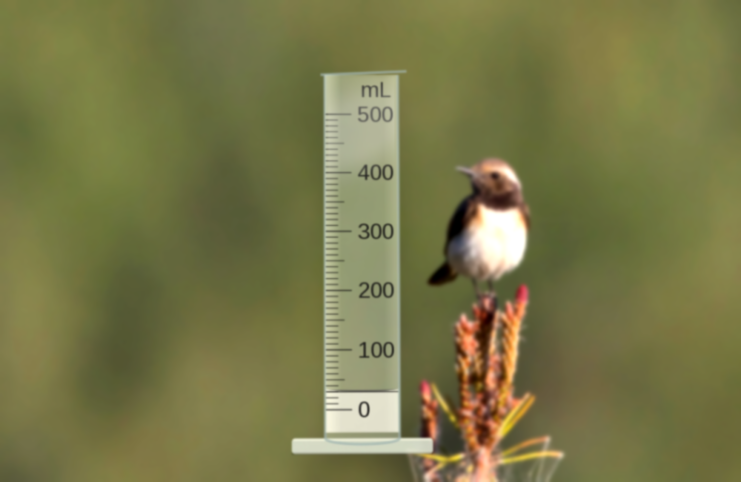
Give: 30,mL
